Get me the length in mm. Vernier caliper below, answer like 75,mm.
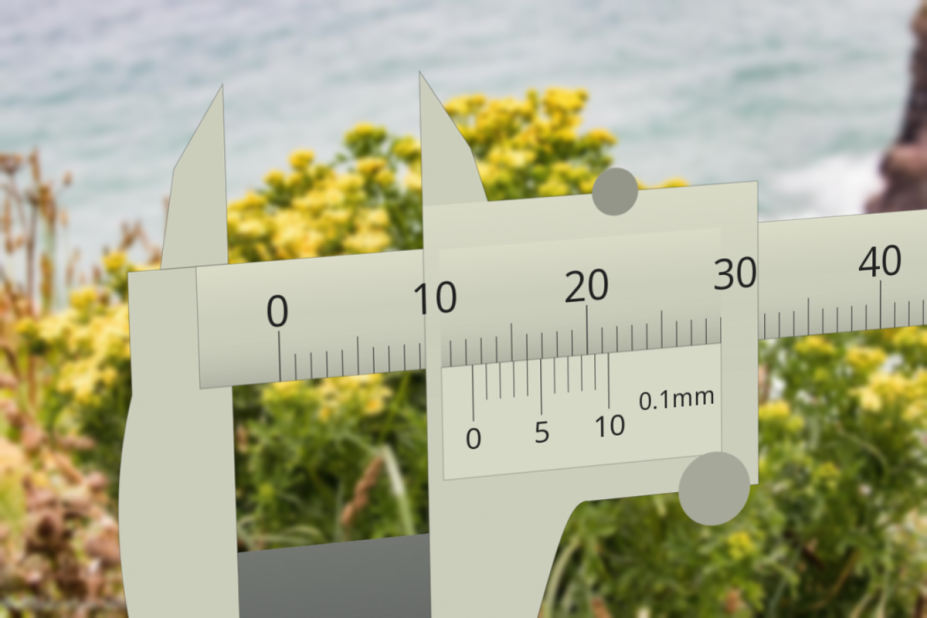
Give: 12.4,mm
